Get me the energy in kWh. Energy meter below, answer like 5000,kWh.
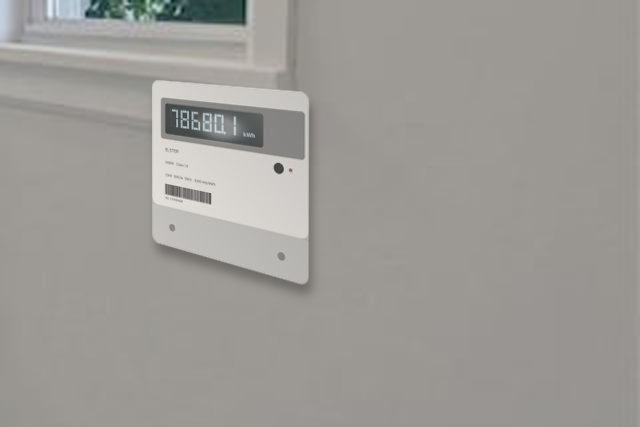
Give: 78680.1,kWh
